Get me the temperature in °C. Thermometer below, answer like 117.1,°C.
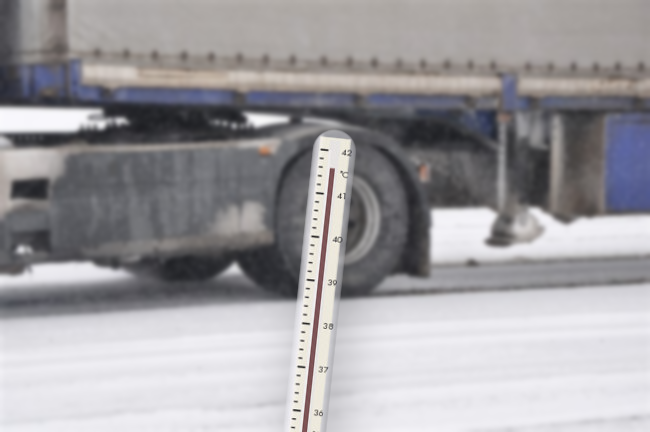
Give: 41.6,°C
